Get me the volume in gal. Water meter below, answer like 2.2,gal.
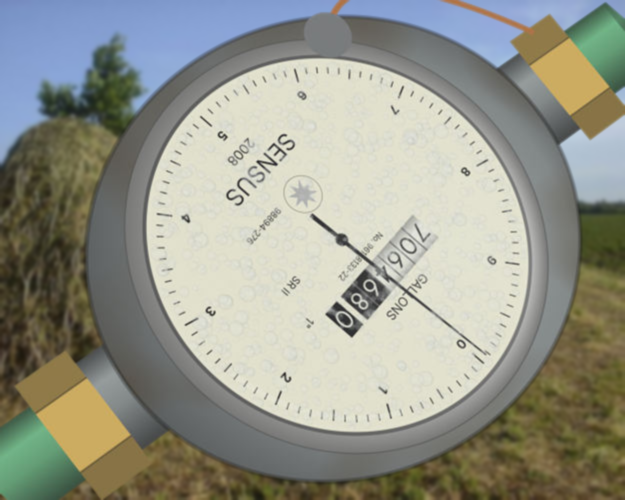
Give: 7064679.9,gal
